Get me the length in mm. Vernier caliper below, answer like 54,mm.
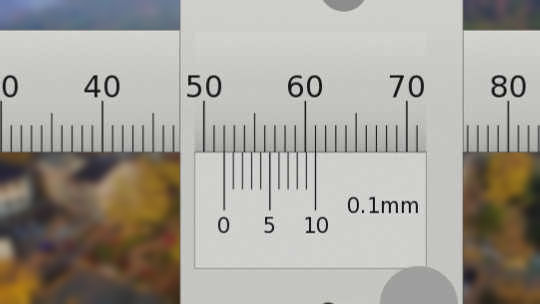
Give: 52.0,mm
